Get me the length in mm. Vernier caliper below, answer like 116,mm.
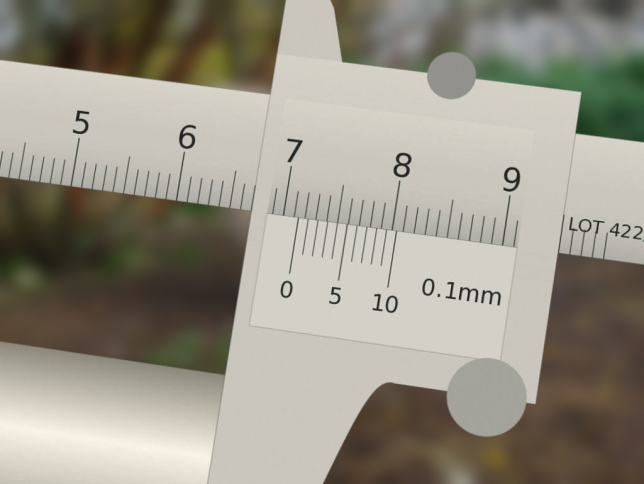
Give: 71.4,mm
